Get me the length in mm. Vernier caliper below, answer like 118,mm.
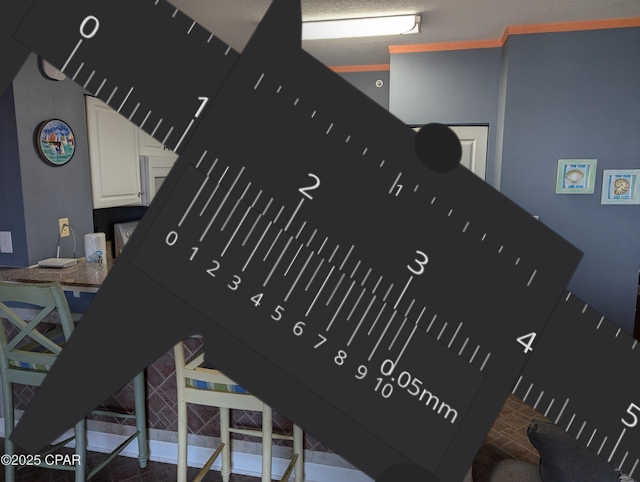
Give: 13.1,mm
